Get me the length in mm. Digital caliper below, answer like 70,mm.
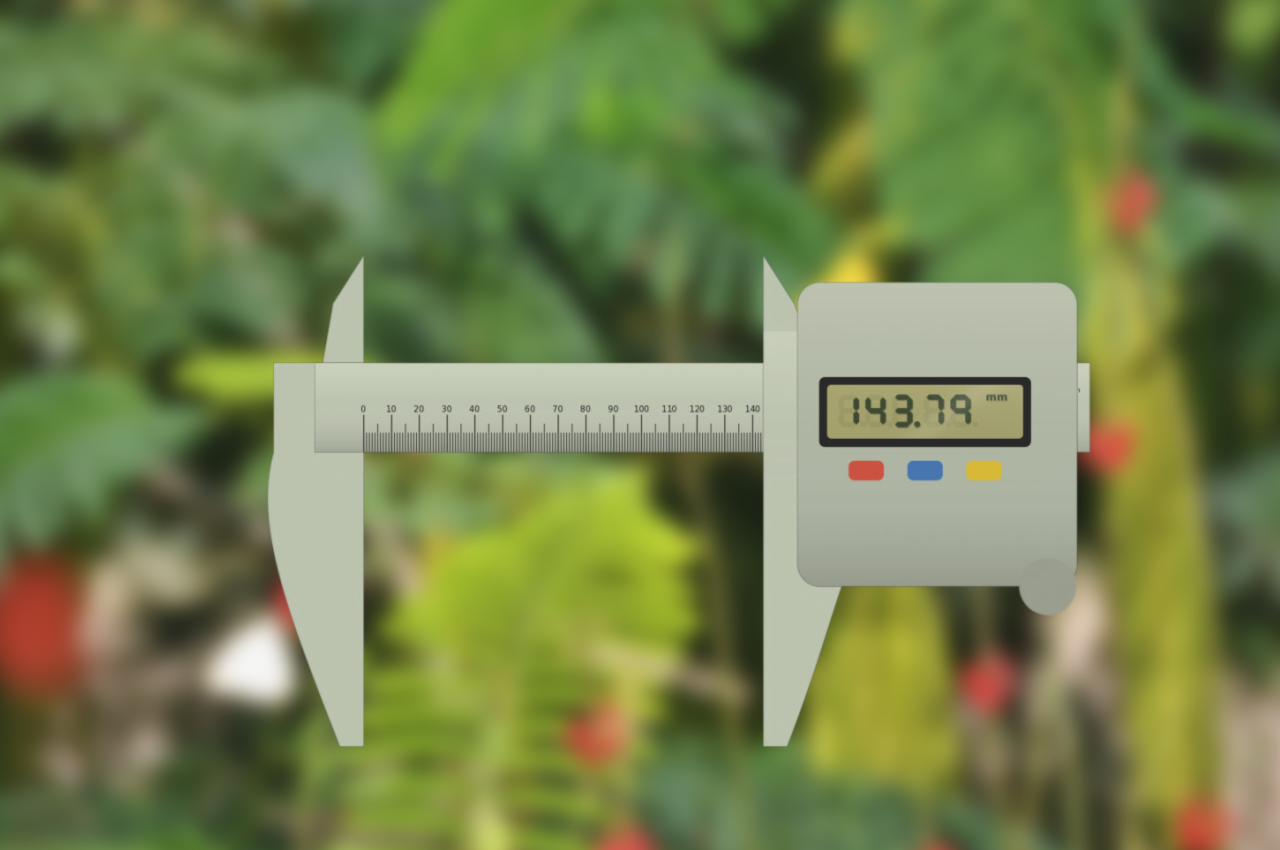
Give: 143.79,mm
